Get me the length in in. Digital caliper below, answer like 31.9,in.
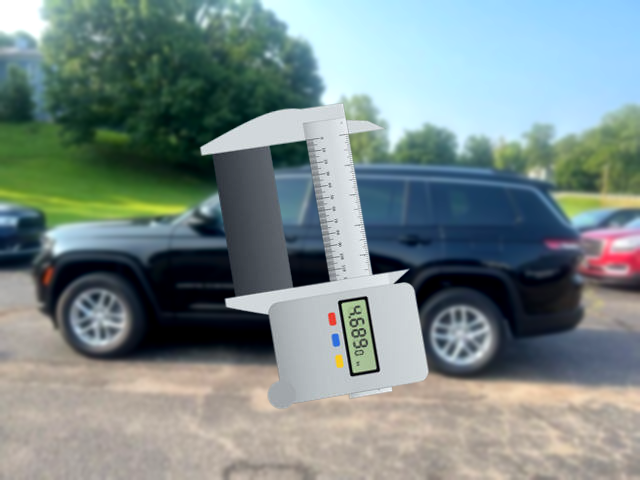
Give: 4.6890,in
